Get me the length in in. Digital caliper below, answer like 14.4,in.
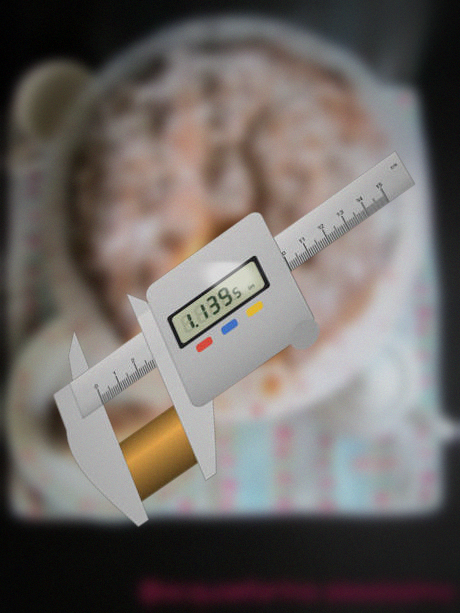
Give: 1.1395,in
